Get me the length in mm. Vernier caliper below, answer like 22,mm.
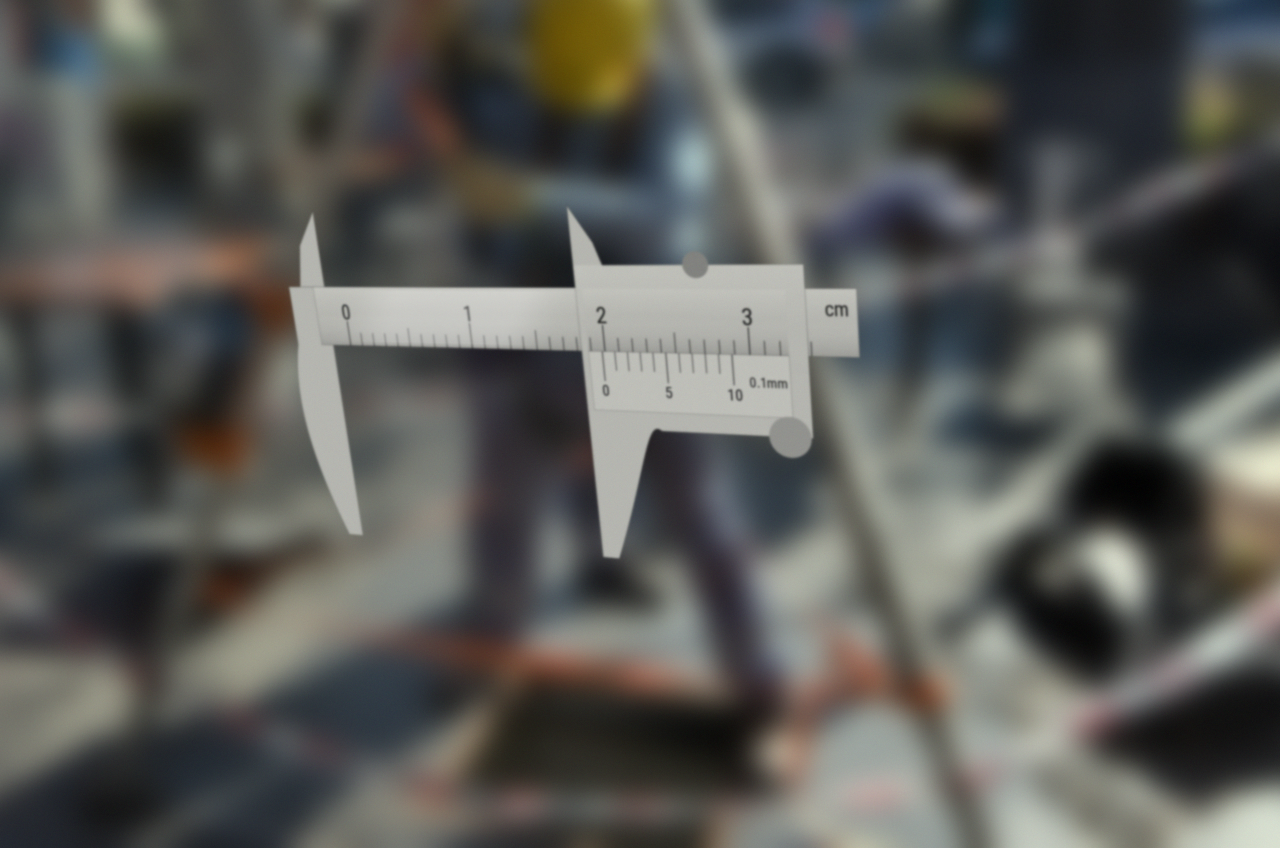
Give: 19.8,mm
